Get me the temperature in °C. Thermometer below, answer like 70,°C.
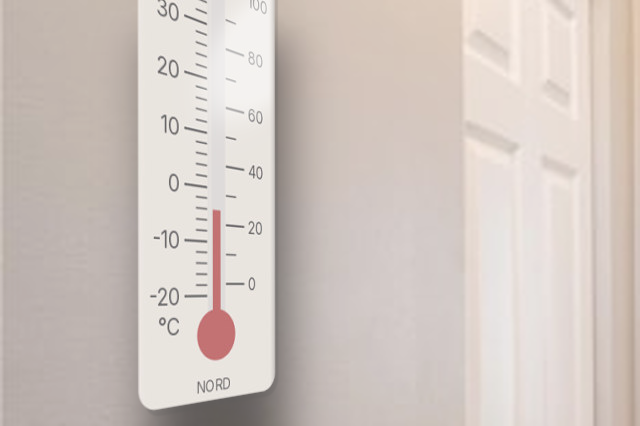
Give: -4,°C
